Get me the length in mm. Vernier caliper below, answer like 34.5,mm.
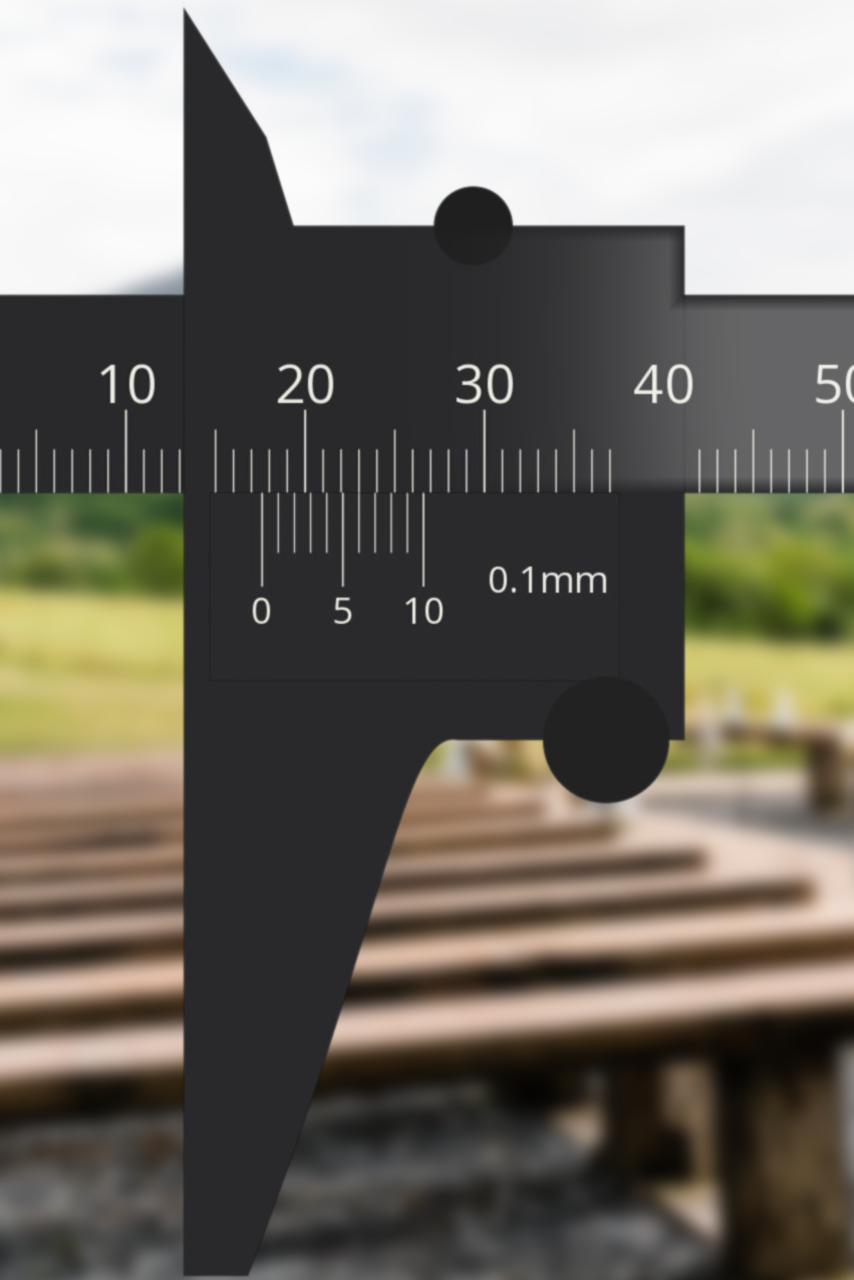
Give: 17.6,mm
